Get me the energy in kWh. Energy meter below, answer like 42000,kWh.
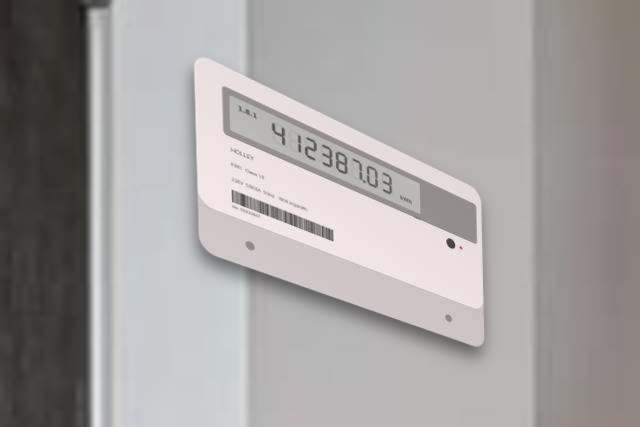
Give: 412387.03,kWh
